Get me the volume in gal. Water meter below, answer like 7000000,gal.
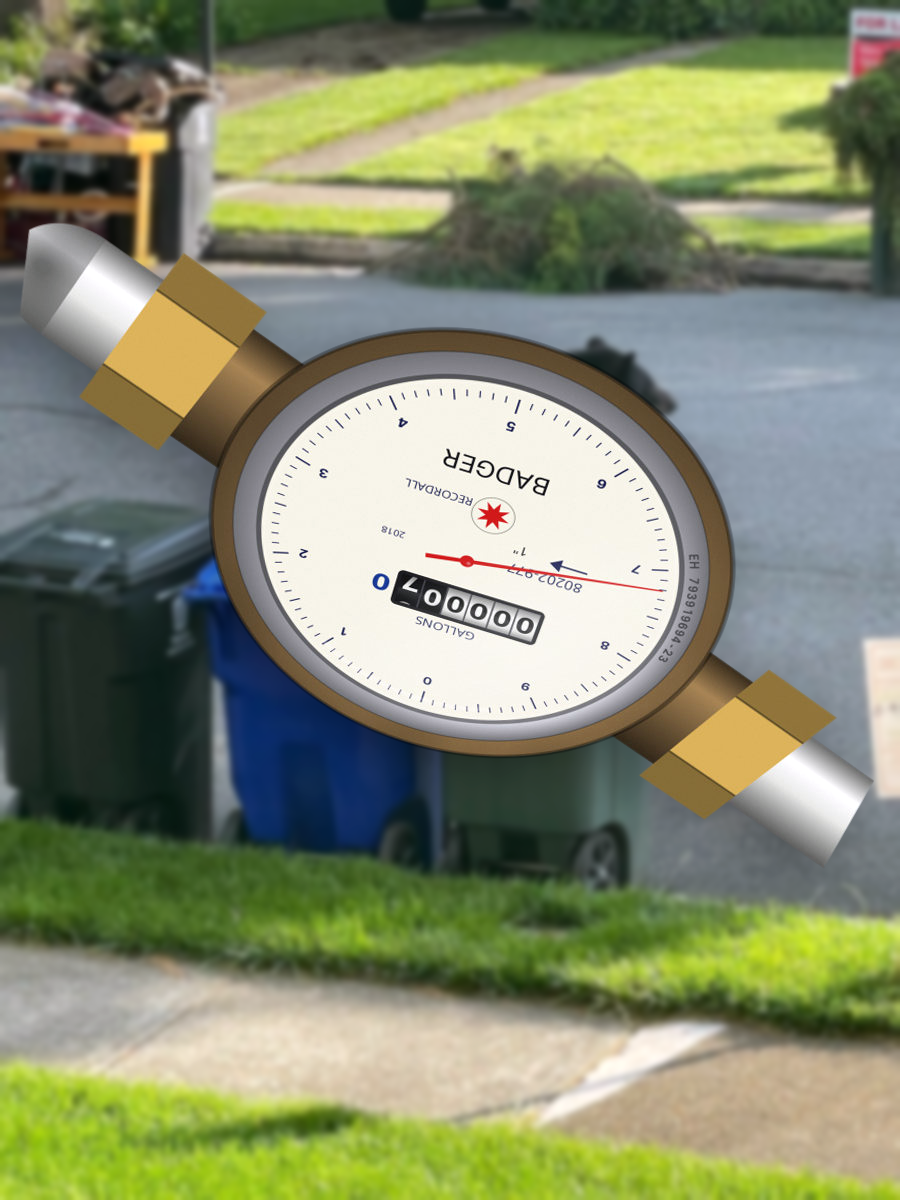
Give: 67.2,gal
